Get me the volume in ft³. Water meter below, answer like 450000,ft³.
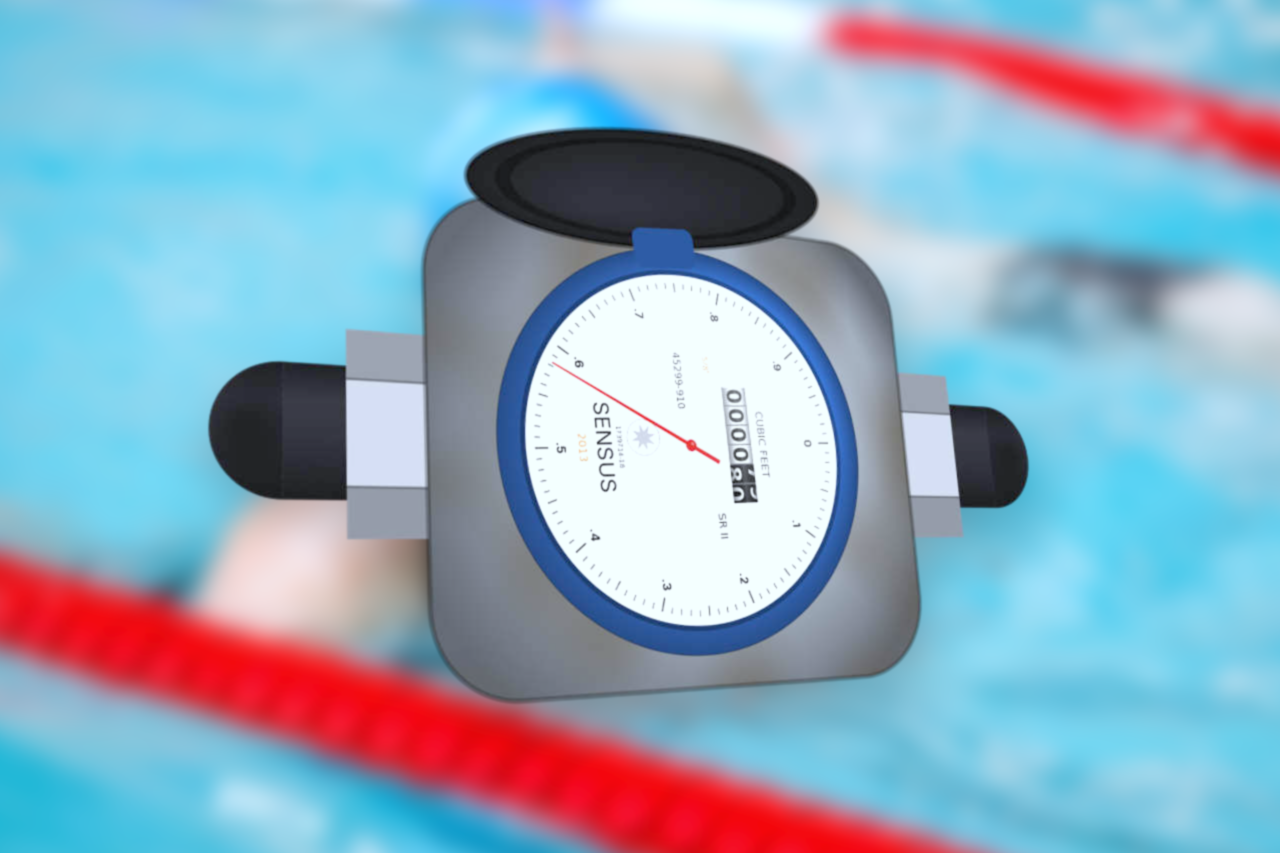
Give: 79.58,ft³
